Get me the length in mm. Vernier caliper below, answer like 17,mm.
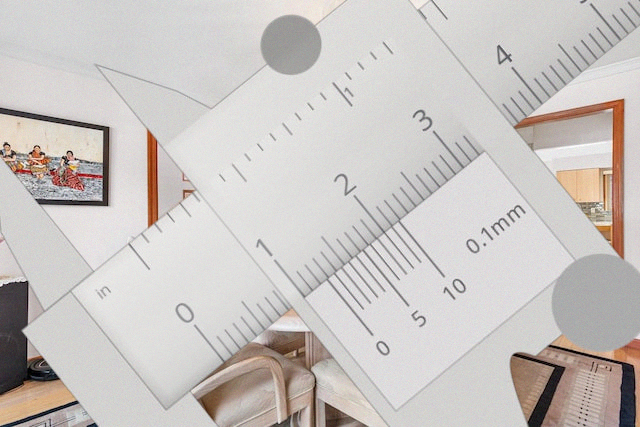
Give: 12.8,mm
